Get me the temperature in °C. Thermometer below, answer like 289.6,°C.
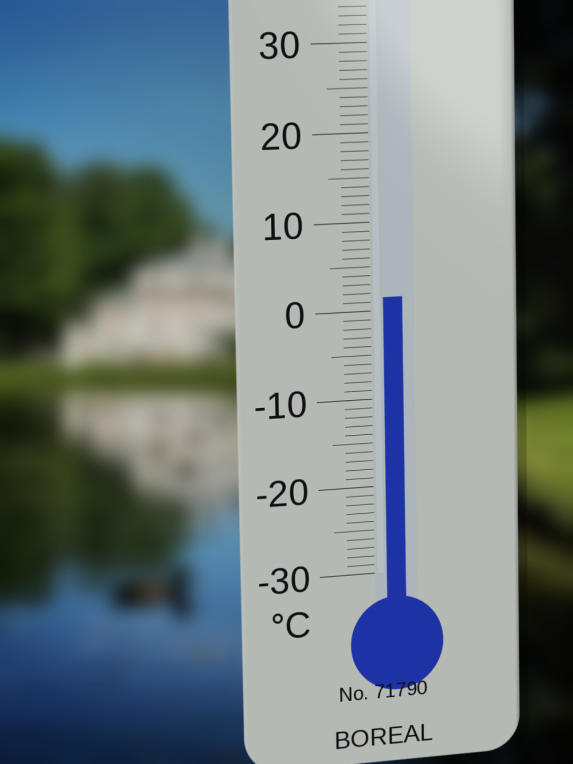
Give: 1.5,°C
